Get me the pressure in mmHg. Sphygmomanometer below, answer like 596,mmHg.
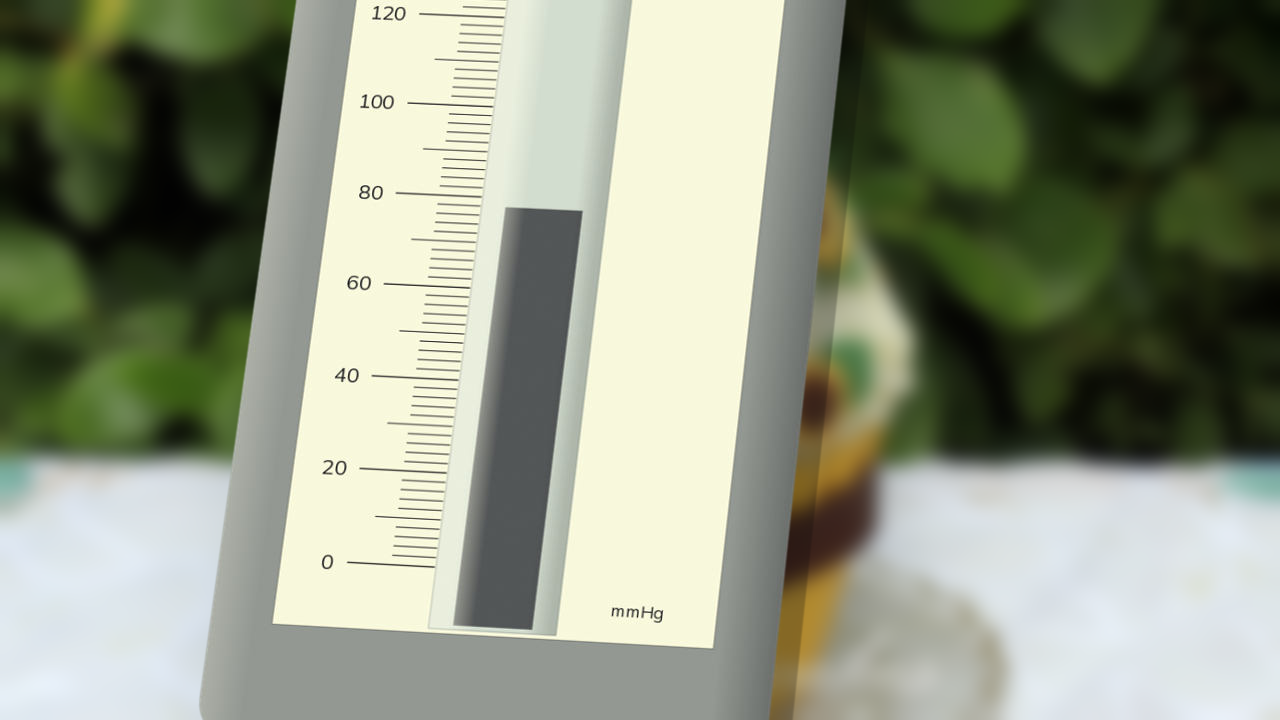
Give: 78,mmHg
